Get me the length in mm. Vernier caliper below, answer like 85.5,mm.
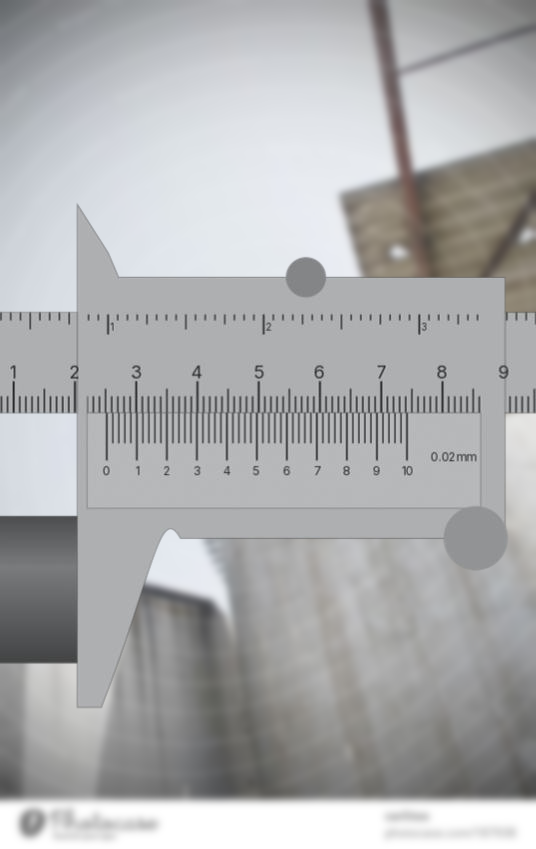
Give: 25.2,mm
